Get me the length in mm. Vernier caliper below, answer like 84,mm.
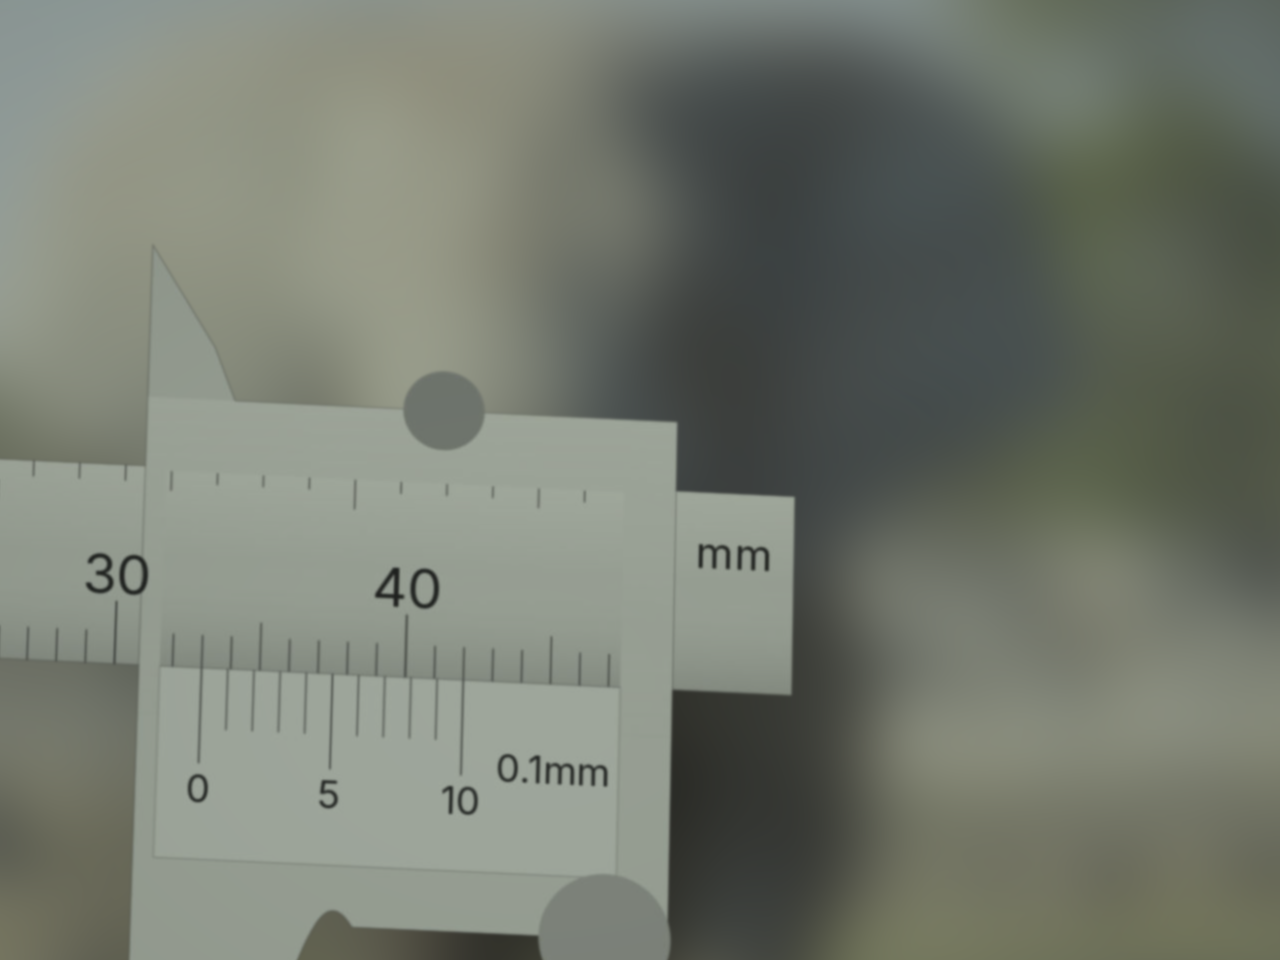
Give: 33.0,mm
